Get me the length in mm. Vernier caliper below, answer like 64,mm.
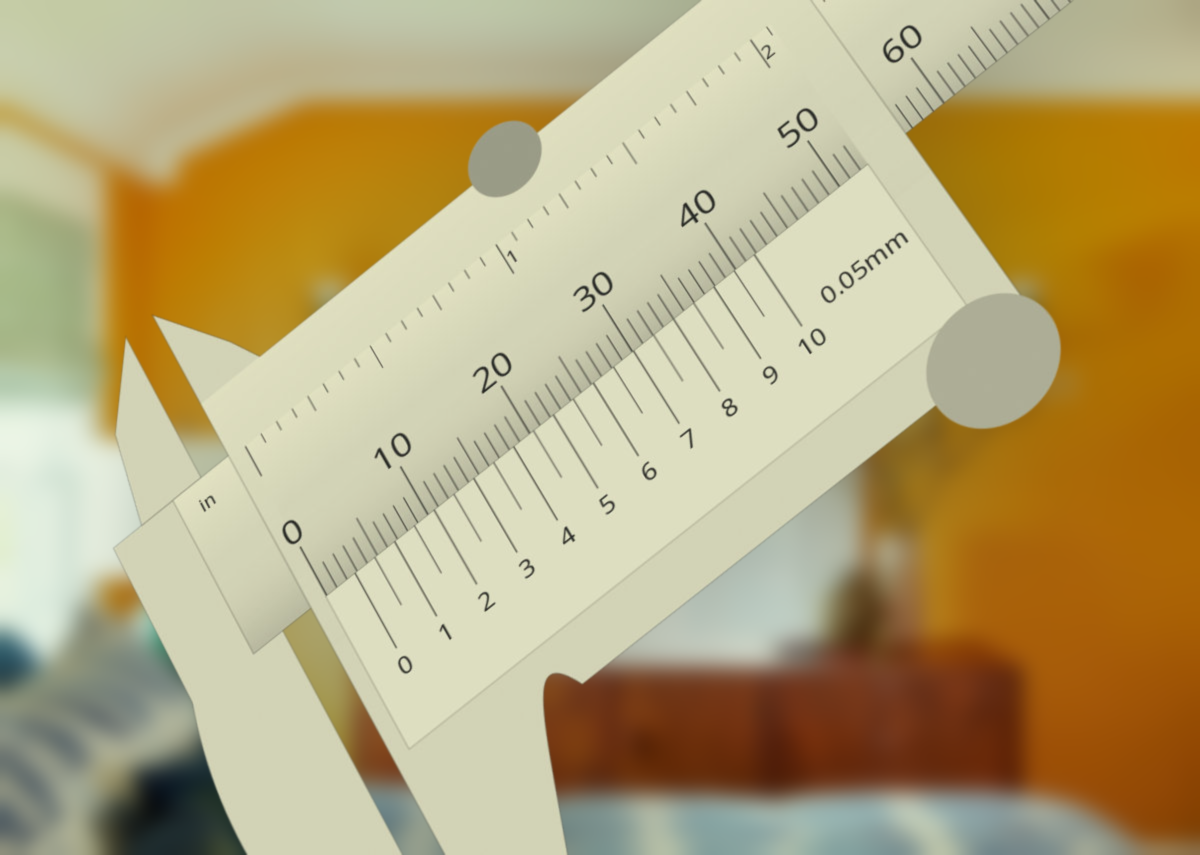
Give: 2.8,mm
